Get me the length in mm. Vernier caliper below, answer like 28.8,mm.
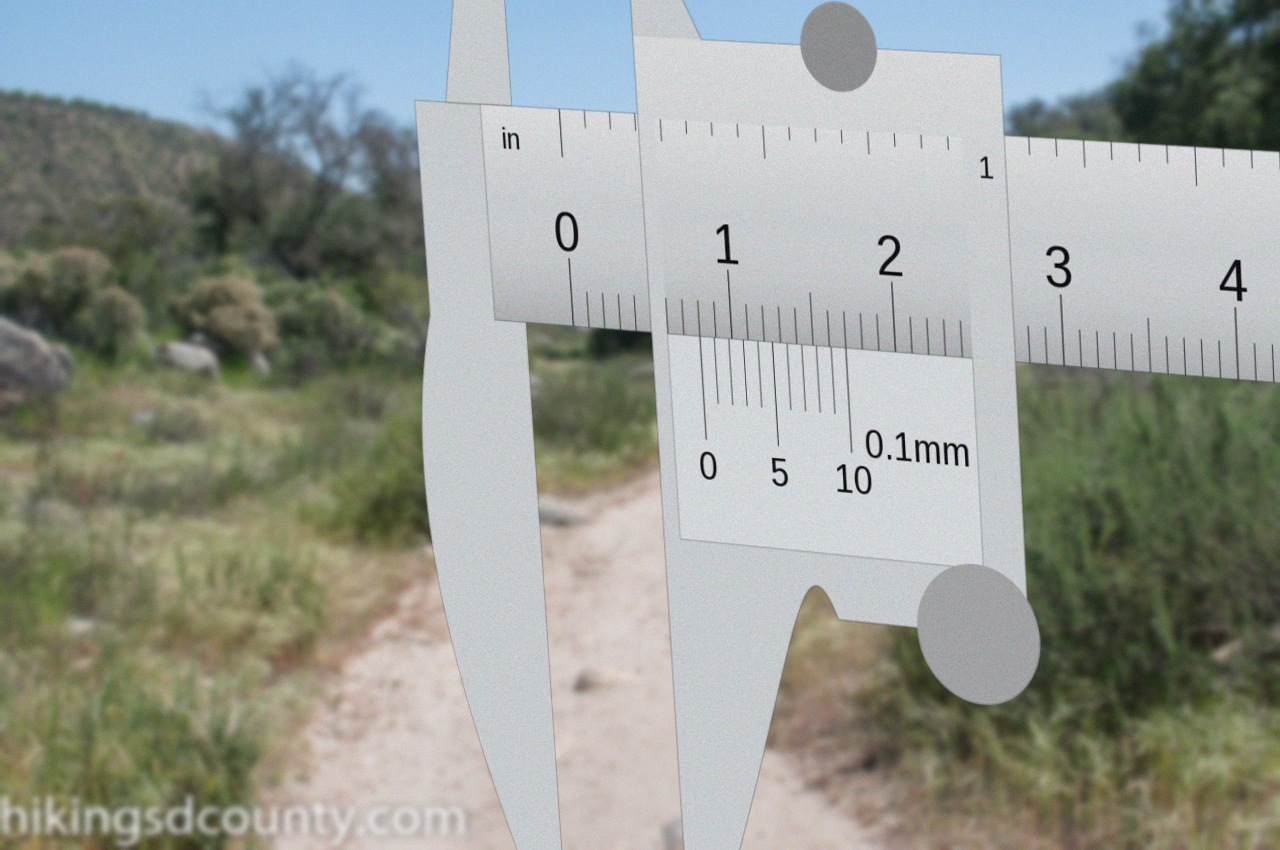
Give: 8.0,mm
